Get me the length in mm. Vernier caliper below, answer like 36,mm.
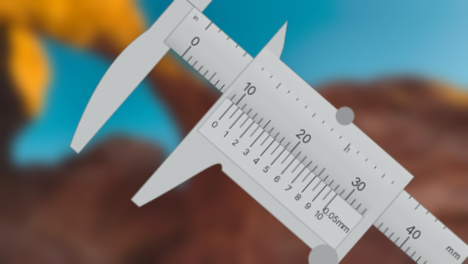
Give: 9.6,mm
